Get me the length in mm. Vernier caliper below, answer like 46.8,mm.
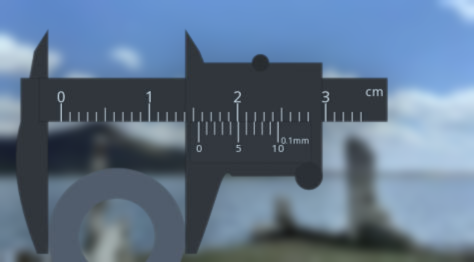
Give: 15.6,mm
